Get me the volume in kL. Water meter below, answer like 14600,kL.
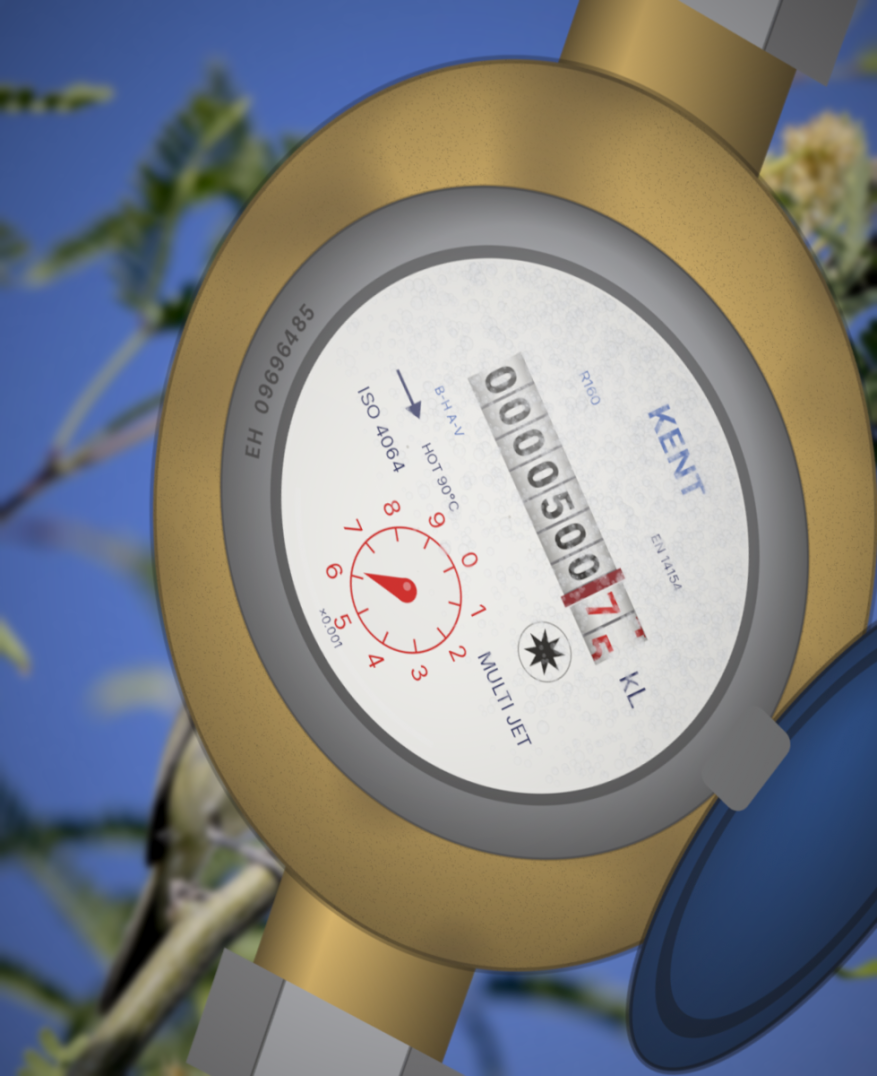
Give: 500.746,kL
